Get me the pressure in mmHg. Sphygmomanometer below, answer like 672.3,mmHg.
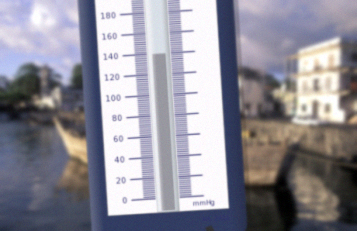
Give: 140,mmHg
